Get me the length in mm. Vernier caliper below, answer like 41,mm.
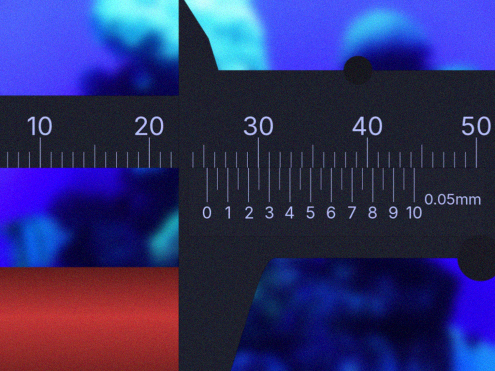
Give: 25.3,mm
